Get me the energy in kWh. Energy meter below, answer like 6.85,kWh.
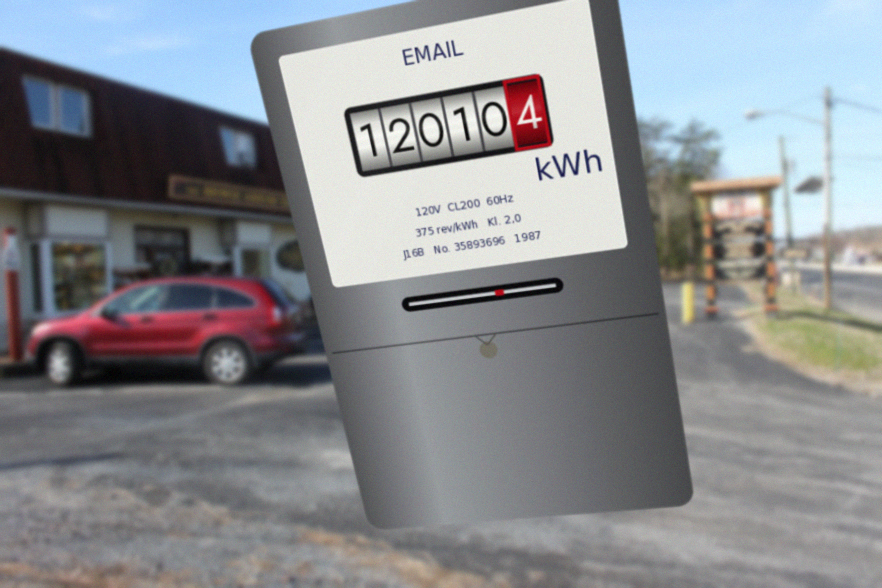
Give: 12010.4,kWh
